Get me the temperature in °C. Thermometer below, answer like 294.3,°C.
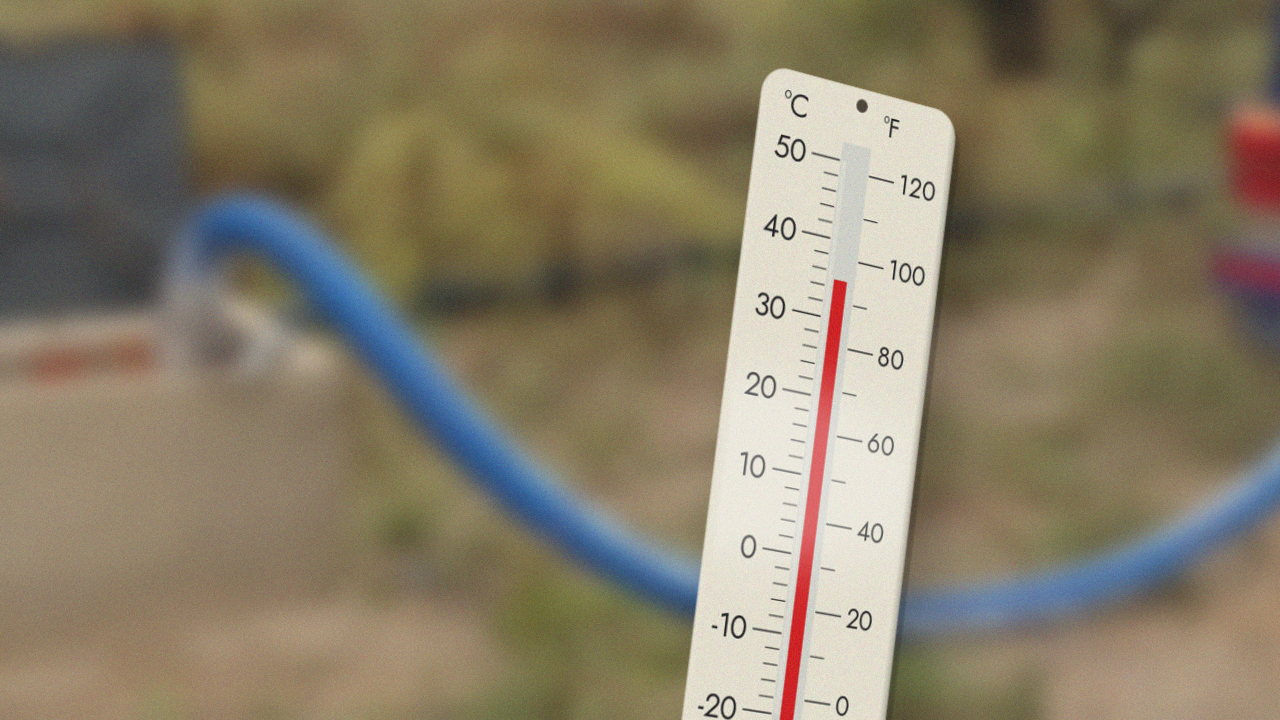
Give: 35,°C
